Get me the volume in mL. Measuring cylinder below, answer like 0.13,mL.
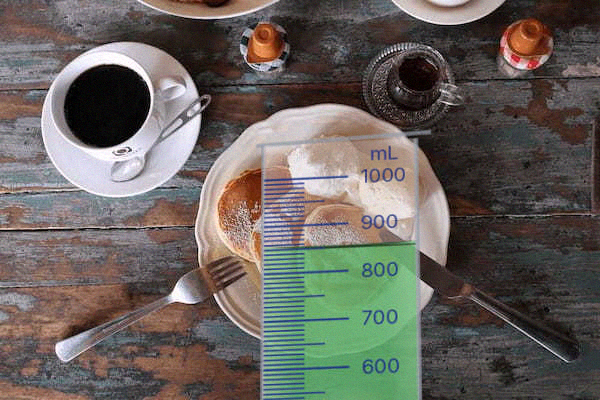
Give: 850,mL
